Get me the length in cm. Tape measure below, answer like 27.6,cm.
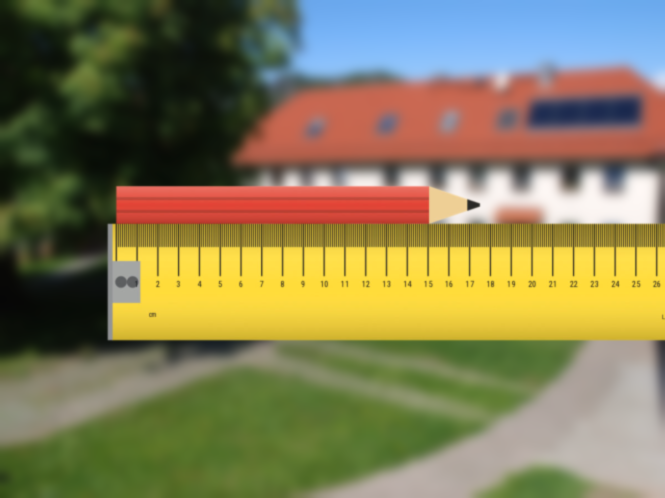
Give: 17.5,cm
